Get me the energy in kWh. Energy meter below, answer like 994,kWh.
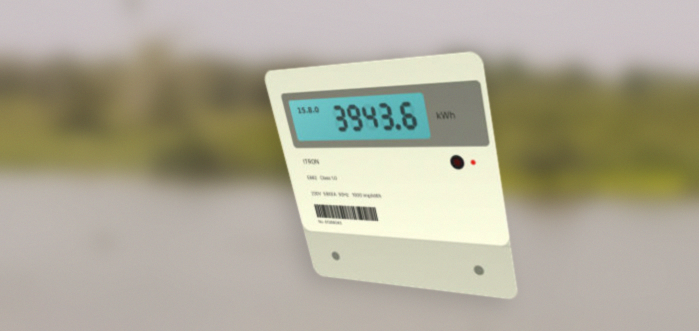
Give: 3943.6,kWh
